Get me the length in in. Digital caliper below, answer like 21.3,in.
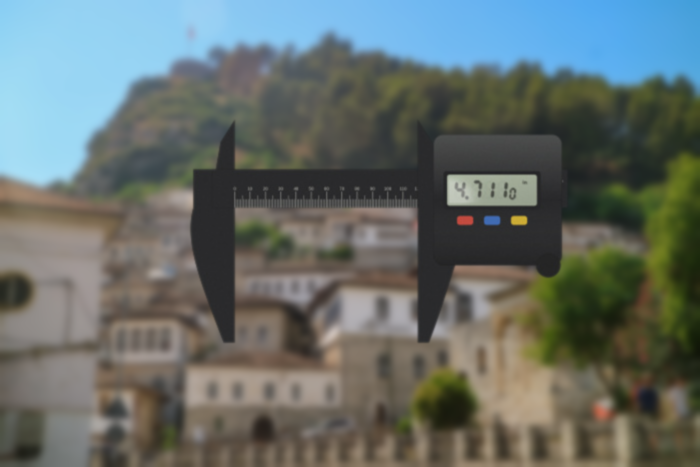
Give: 4.7110,in
